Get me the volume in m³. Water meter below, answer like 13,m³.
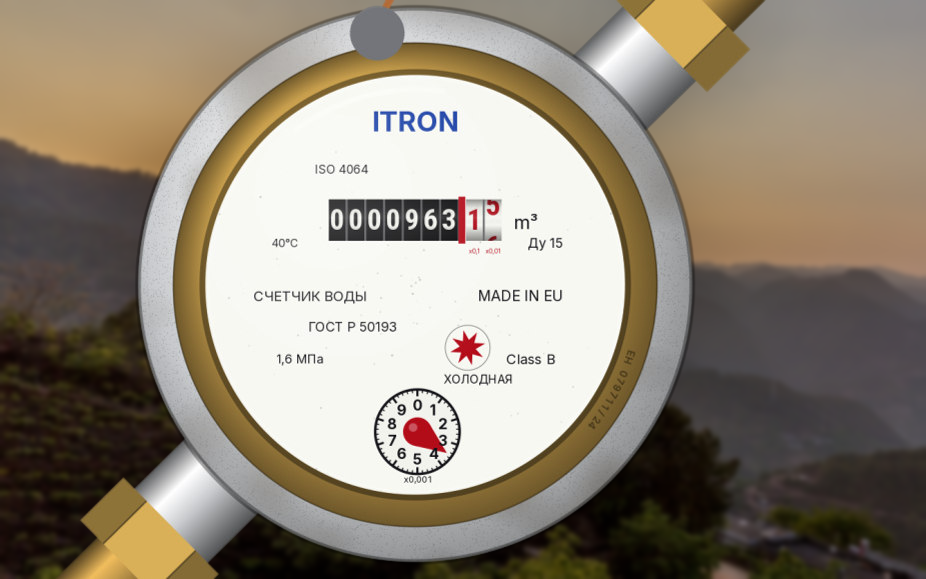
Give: 963.153,m³
